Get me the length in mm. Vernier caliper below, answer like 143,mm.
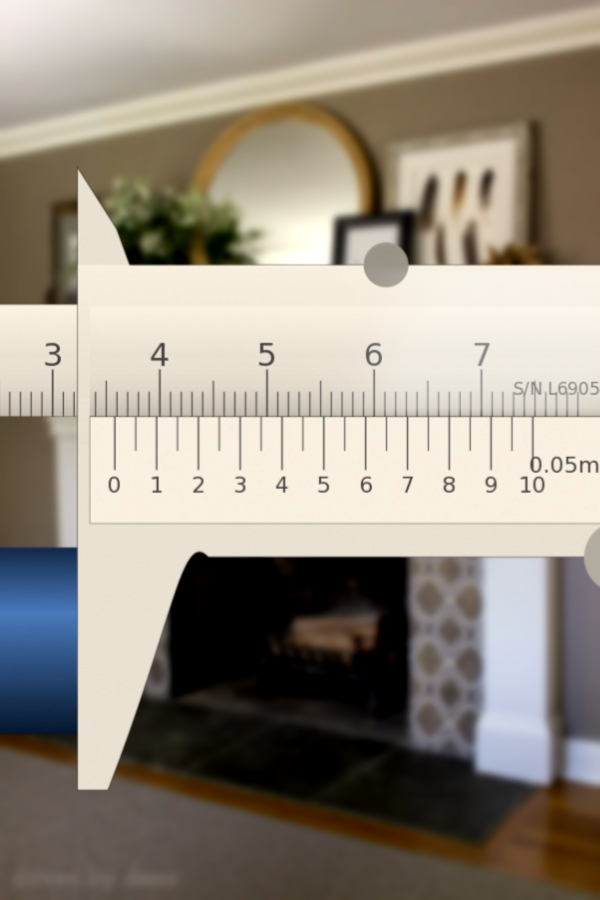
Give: 35.8,mm
